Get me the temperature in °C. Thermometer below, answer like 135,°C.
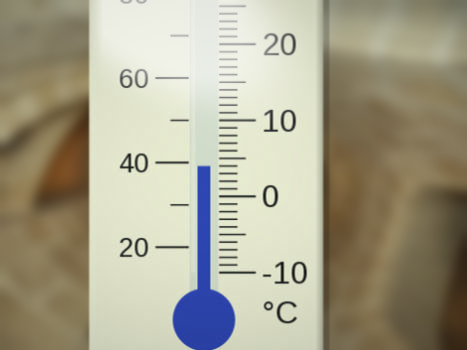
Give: 4,°C
